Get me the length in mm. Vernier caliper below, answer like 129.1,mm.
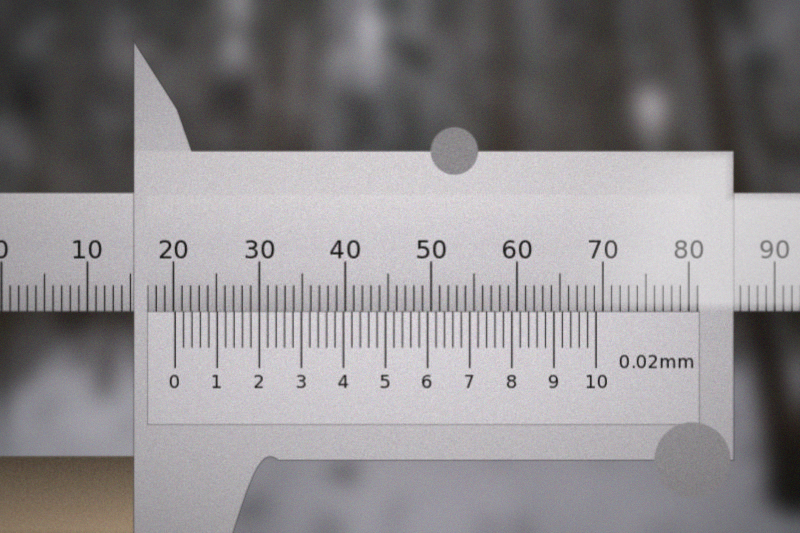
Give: 20.2,mm
